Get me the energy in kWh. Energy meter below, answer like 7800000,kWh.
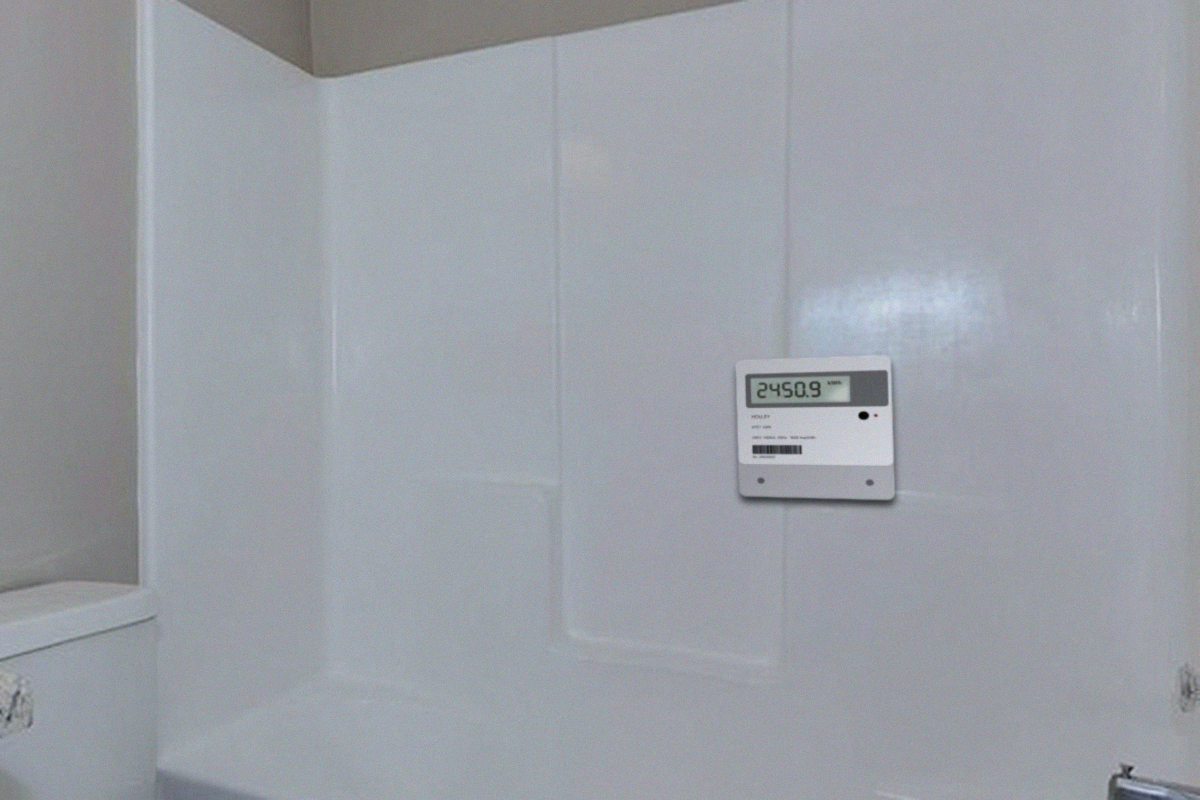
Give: 2450.9,kWh
